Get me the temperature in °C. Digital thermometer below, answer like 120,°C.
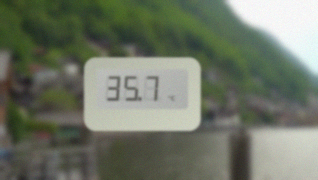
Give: 35.7,°C
